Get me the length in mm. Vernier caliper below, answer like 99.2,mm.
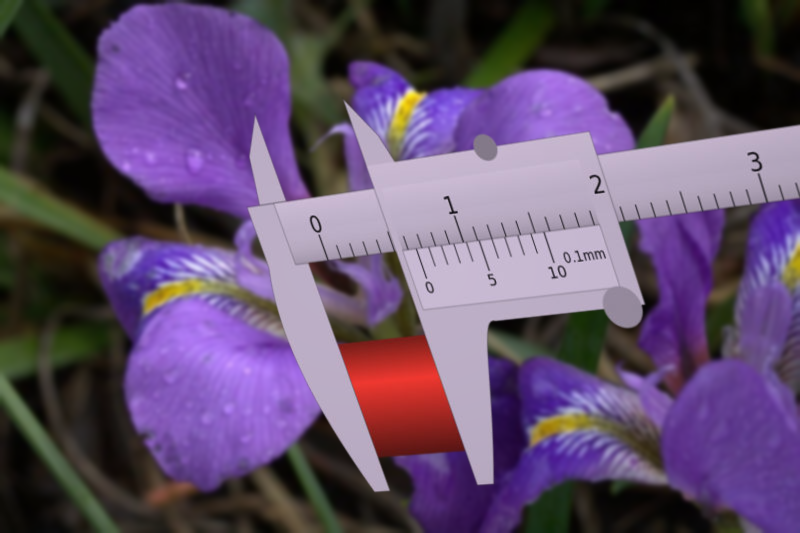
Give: 6.6,mm
